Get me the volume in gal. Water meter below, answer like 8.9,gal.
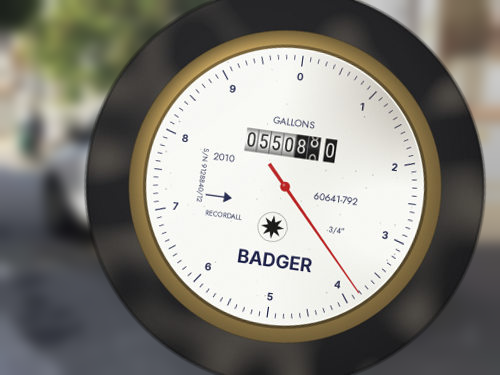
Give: 550883.8,gal
